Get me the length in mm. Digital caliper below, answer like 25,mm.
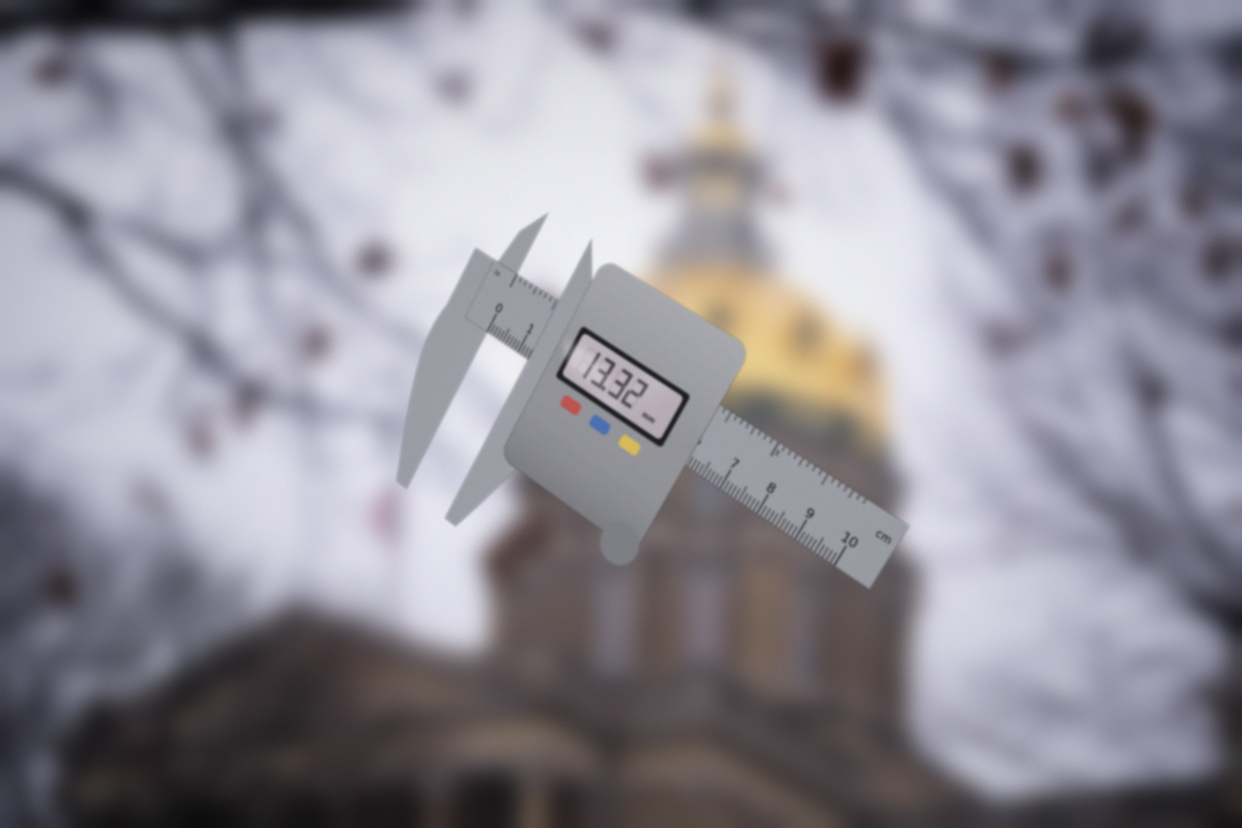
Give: 13.32,mm
